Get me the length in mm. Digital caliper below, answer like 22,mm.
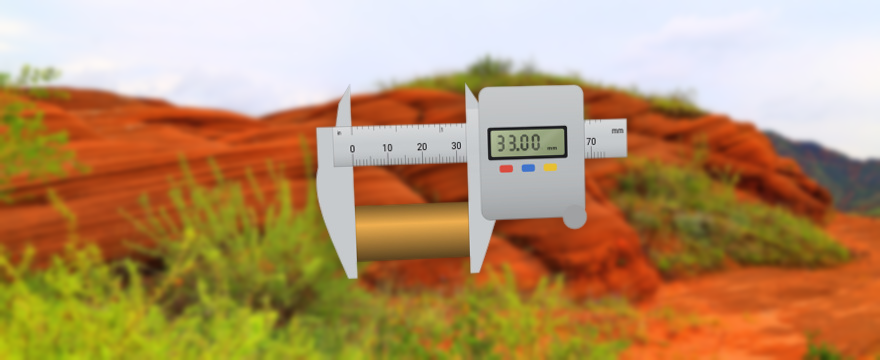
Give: 33.00,mm
